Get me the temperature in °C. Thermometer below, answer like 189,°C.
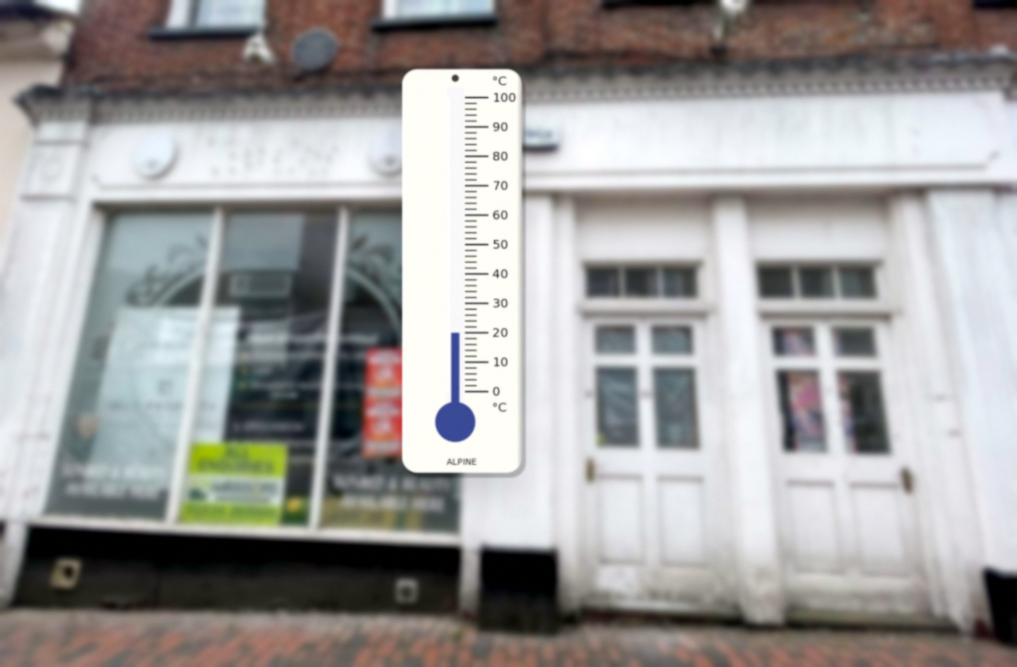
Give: 20,°C
